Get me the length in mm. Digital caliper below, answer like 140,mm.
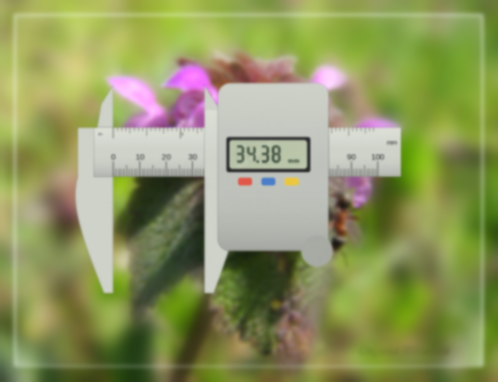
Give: 34.38,mm
